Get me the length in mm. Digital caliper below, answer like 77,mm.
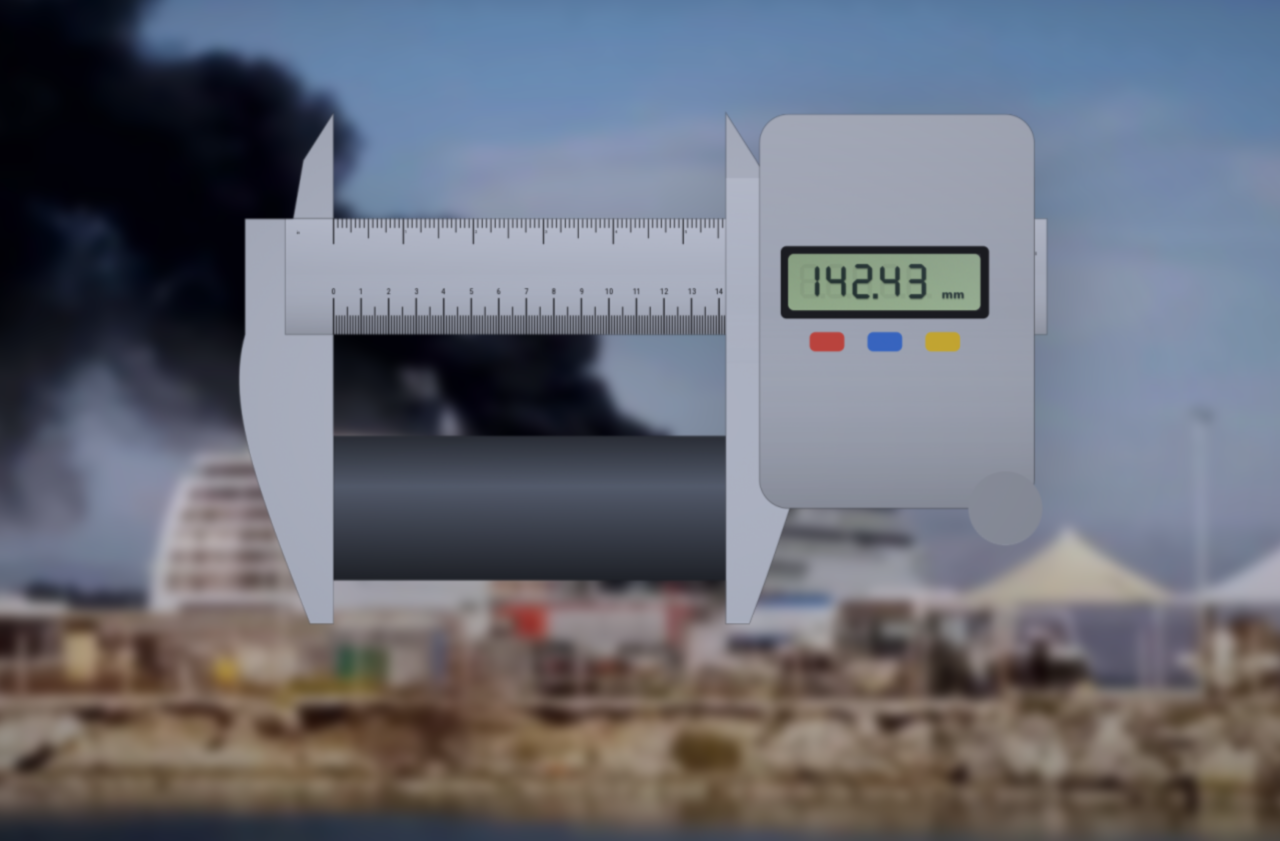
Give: 142.43,mm
